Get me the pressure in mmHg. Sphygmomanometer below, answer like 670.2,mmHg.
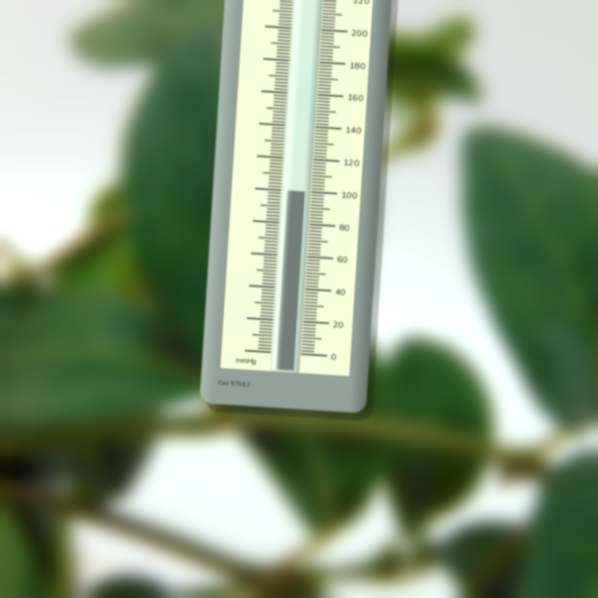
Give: 100,mmHg
